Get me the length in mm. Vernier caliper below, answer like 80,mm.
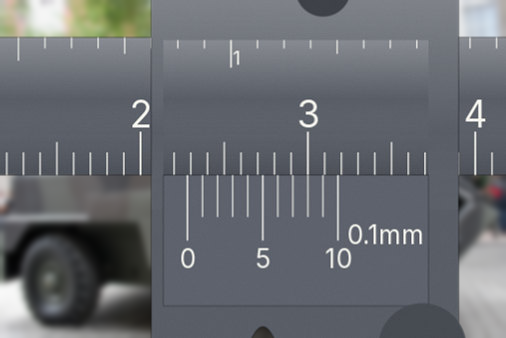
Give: 22.8,mm
